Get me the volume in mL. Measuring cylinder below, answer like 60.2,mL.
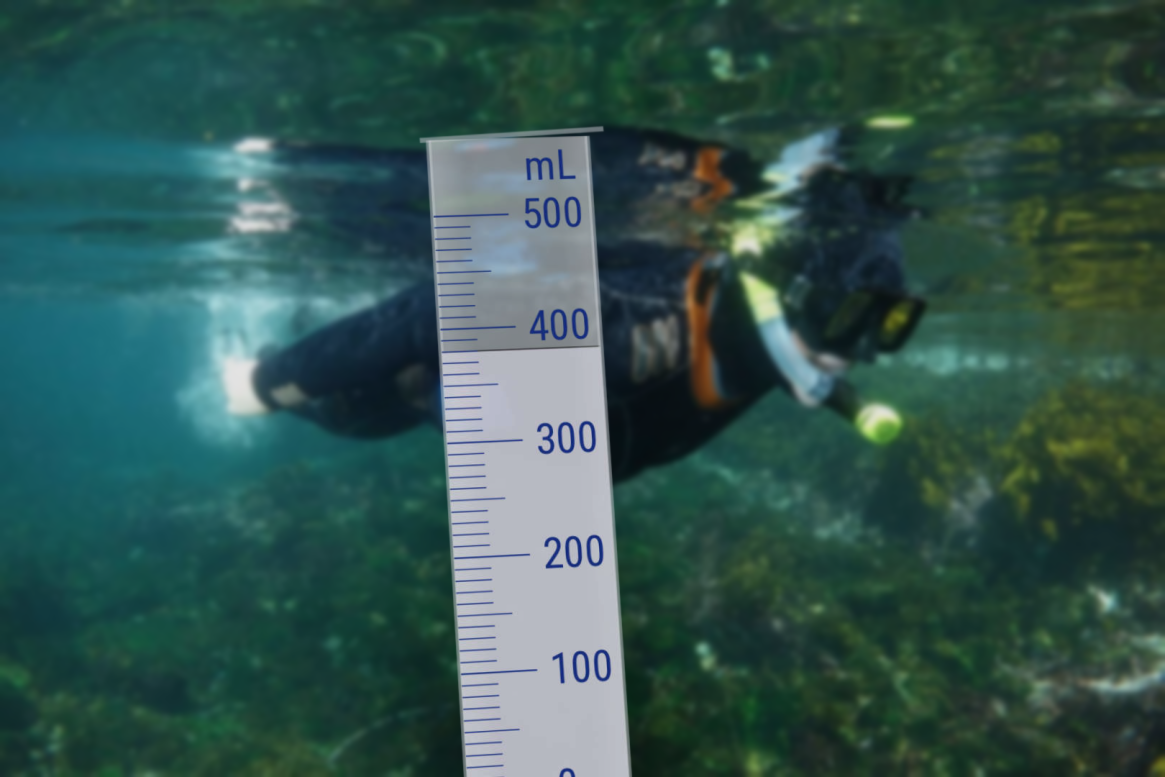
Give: 380,mL
